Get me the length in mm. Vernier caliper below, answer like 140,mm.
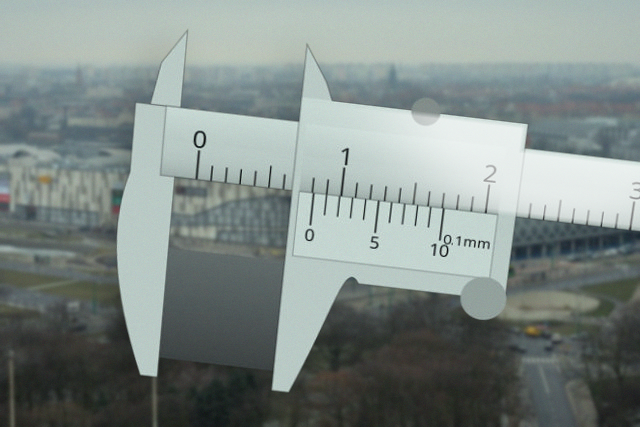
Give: 8.1,mm
